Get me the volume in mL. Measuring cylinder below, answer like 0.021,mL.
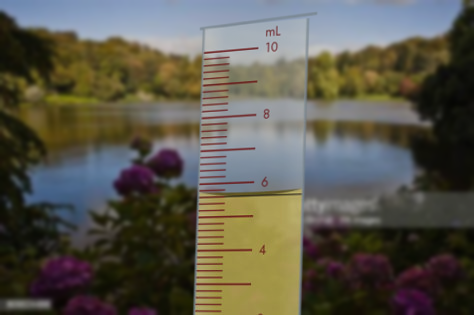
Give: 5.6,mL
